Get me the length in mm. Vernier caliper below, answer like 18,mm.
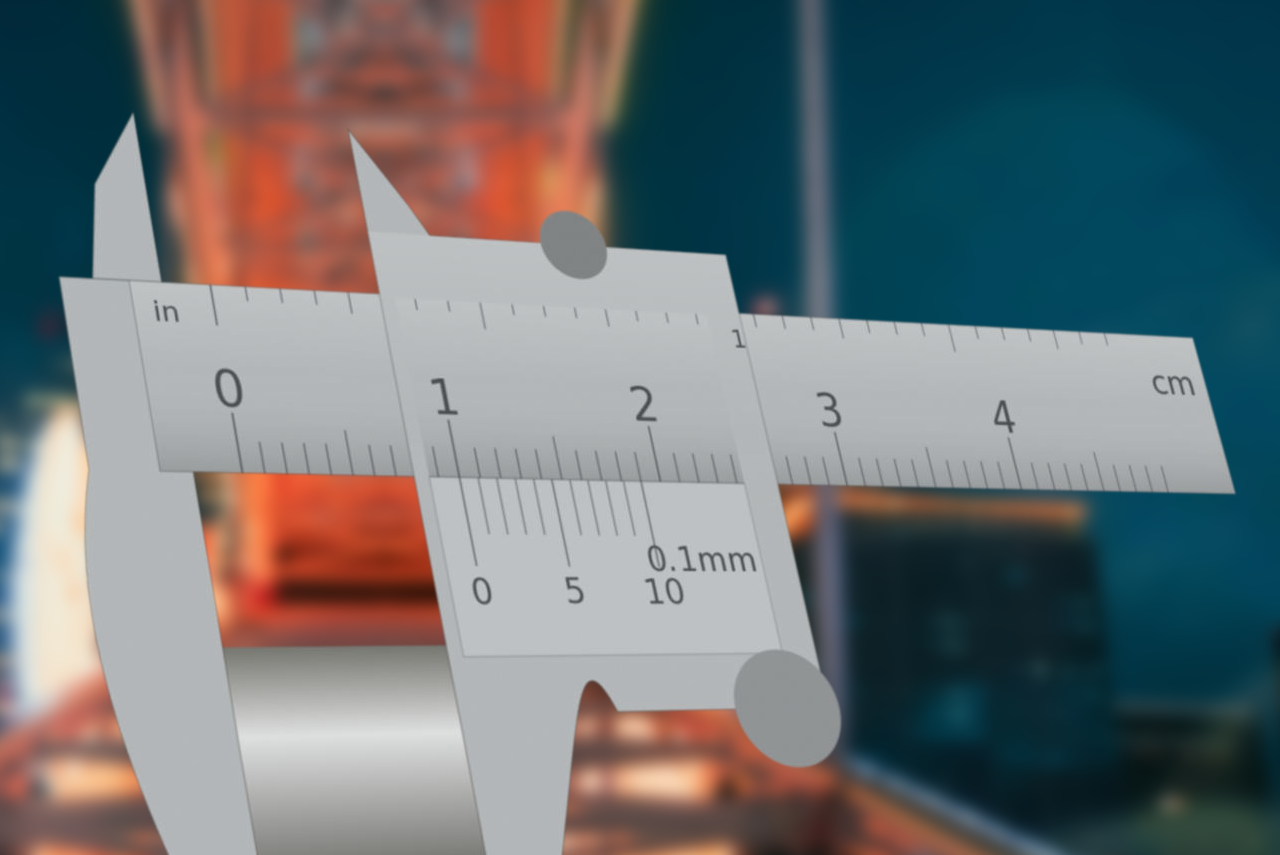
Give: 10.0,mm
